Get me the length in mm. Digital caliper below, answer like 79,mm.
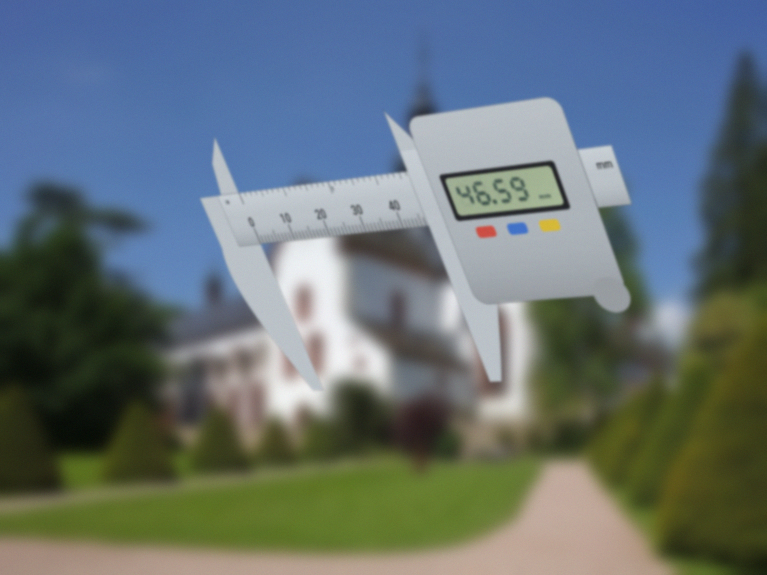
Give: 46.59,mm
